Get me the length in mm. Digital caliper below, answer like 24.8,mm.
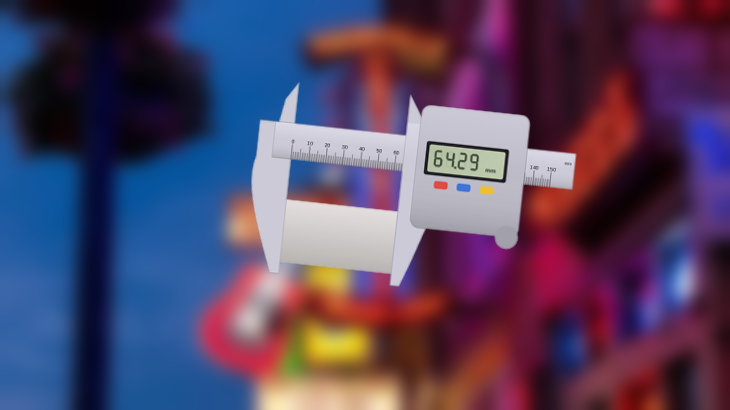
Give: 64.29,mm
